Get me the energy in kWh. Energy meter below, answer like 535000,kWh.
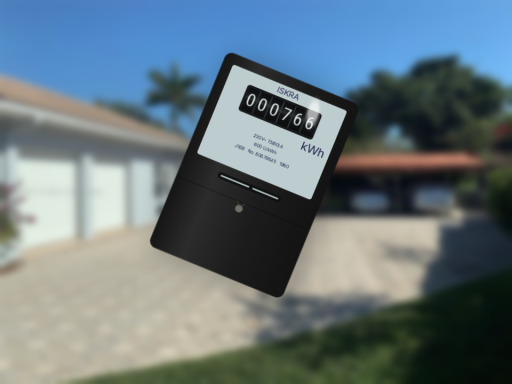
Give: 766,kWh
